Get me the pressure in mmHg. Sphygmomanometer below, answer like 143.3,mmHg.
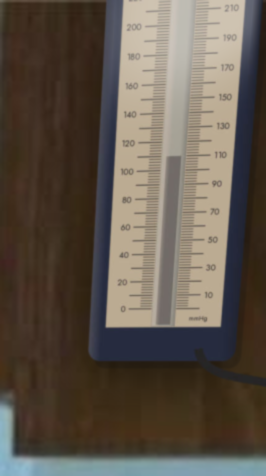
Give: 110,mmHg
